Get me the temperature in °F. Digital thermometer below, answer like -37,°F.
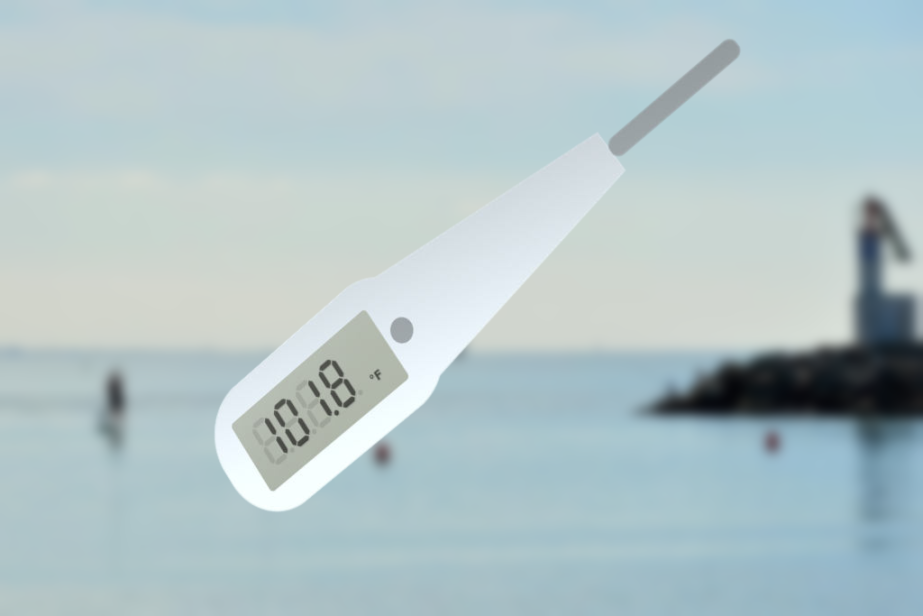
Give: 101.8,°F
